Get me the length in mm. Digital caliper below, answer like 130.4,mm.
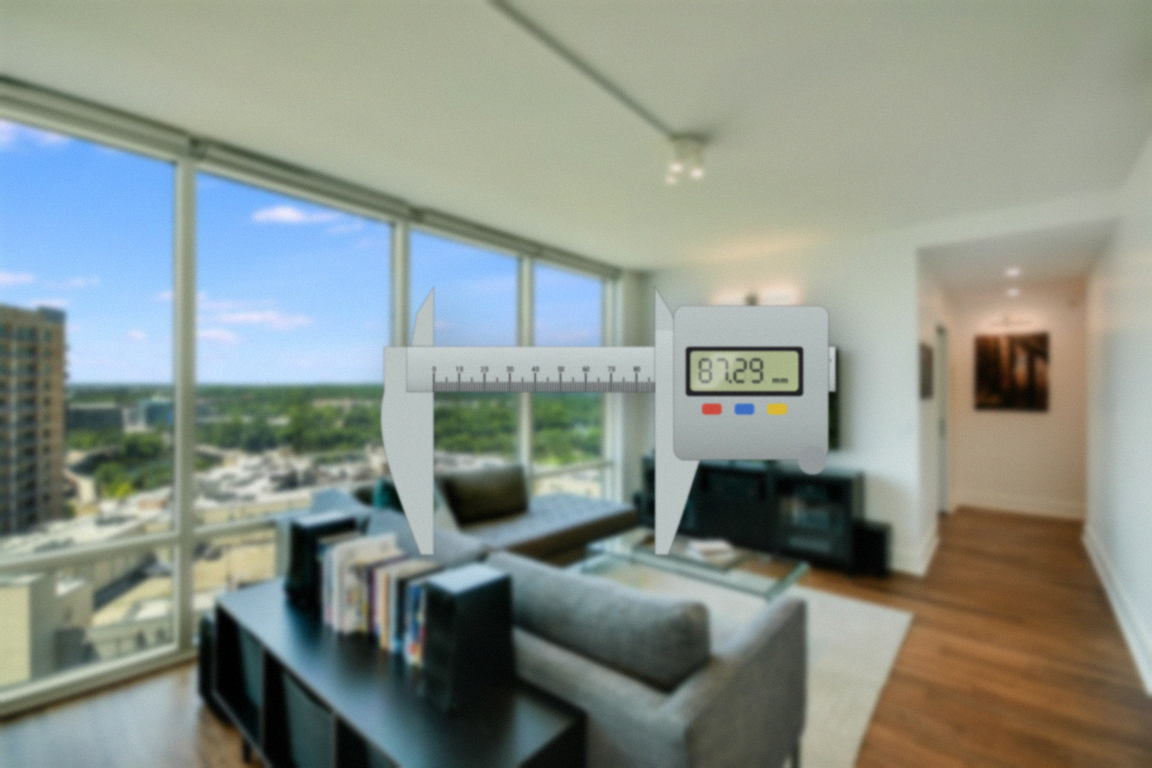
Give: 87.29,mm
